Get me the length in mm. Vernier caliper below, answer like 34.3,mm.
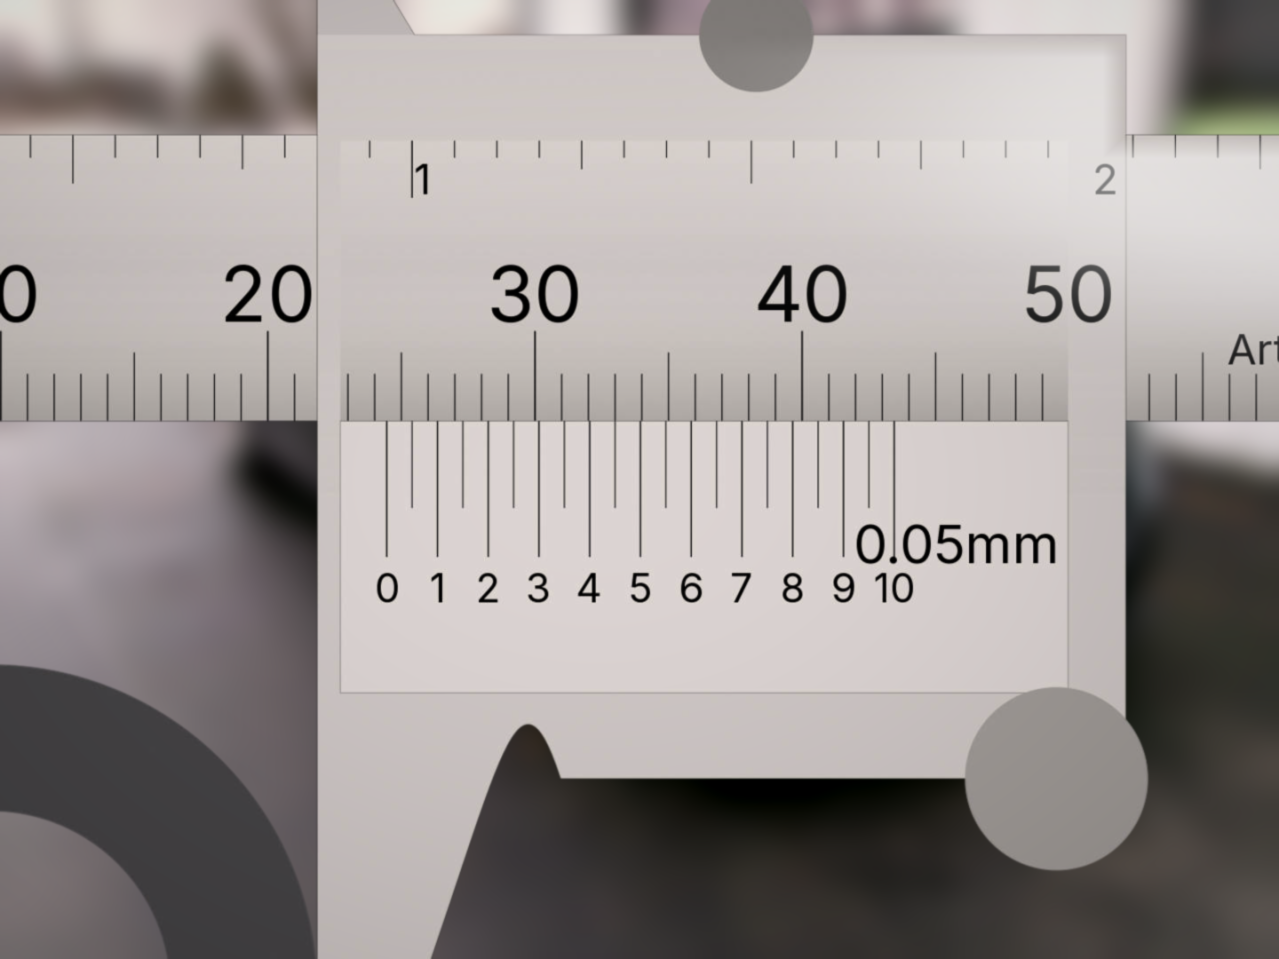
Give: 24.45,mm
